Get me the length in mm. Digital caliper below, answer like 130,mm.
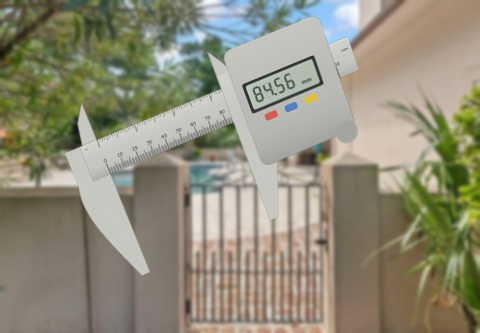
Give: 84.56,mm
